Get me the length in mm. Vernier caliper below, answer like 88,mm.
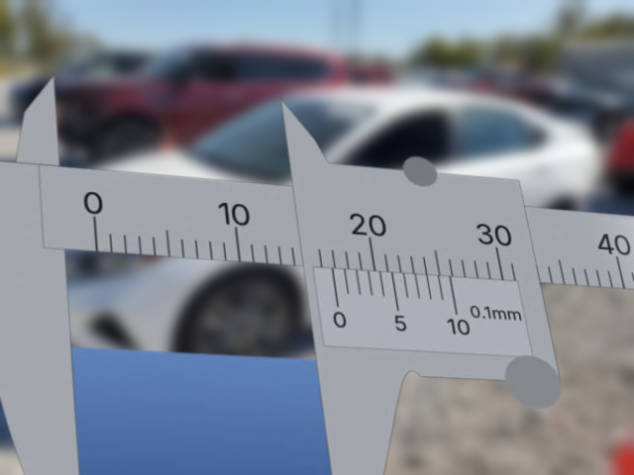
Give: 16.8,mm
